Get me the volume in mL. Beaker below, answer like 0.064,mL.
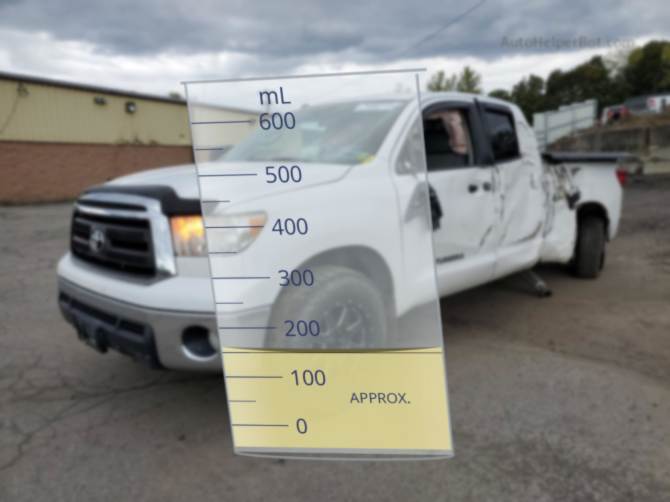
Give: 150,mL
